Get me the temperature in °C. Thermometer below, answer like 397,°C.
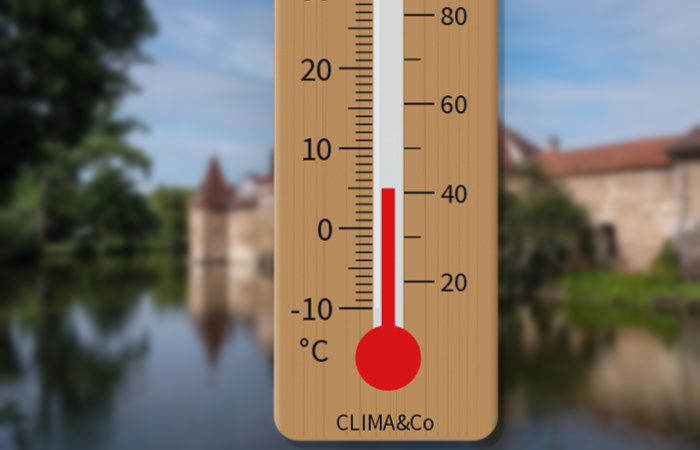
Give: 5,°C
